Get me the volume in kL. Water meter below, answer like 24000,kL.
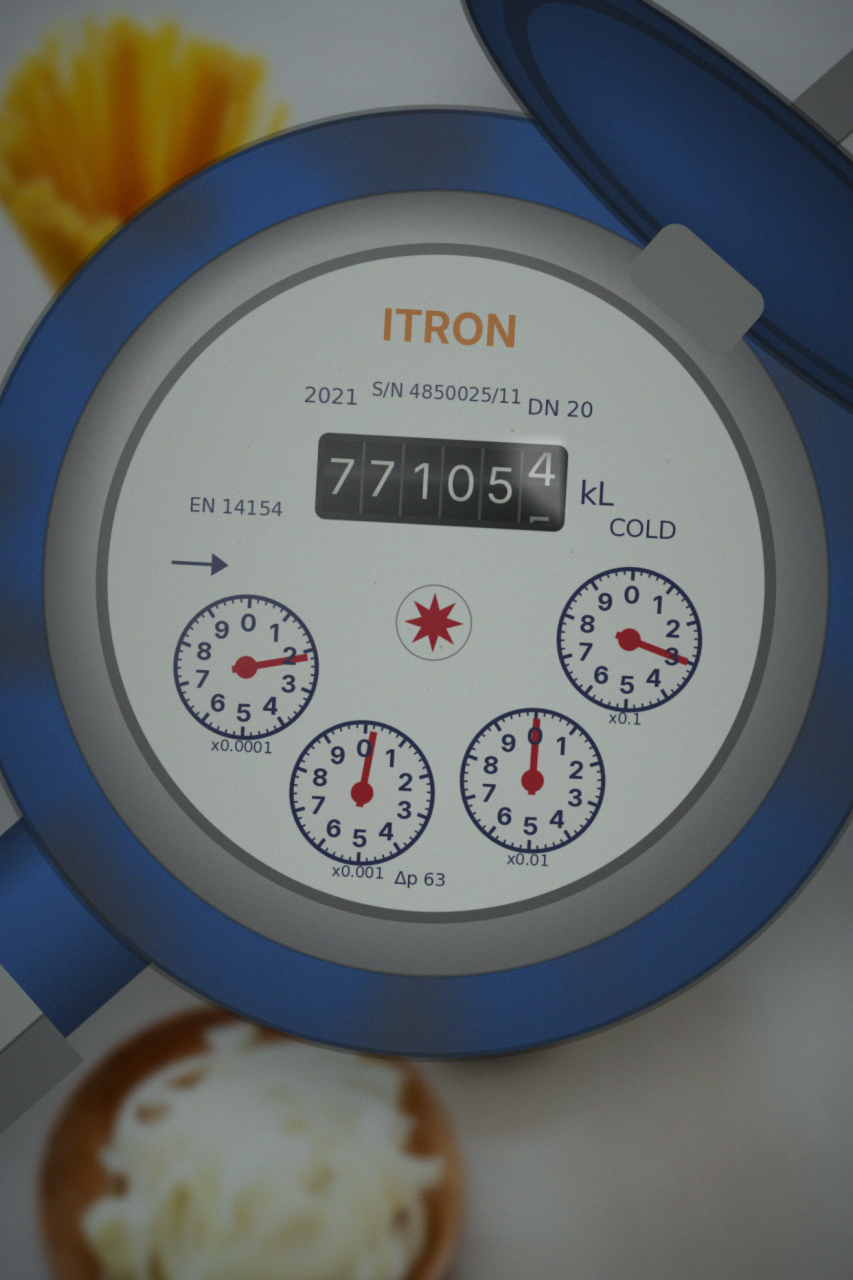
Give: 771054.3002,kL
